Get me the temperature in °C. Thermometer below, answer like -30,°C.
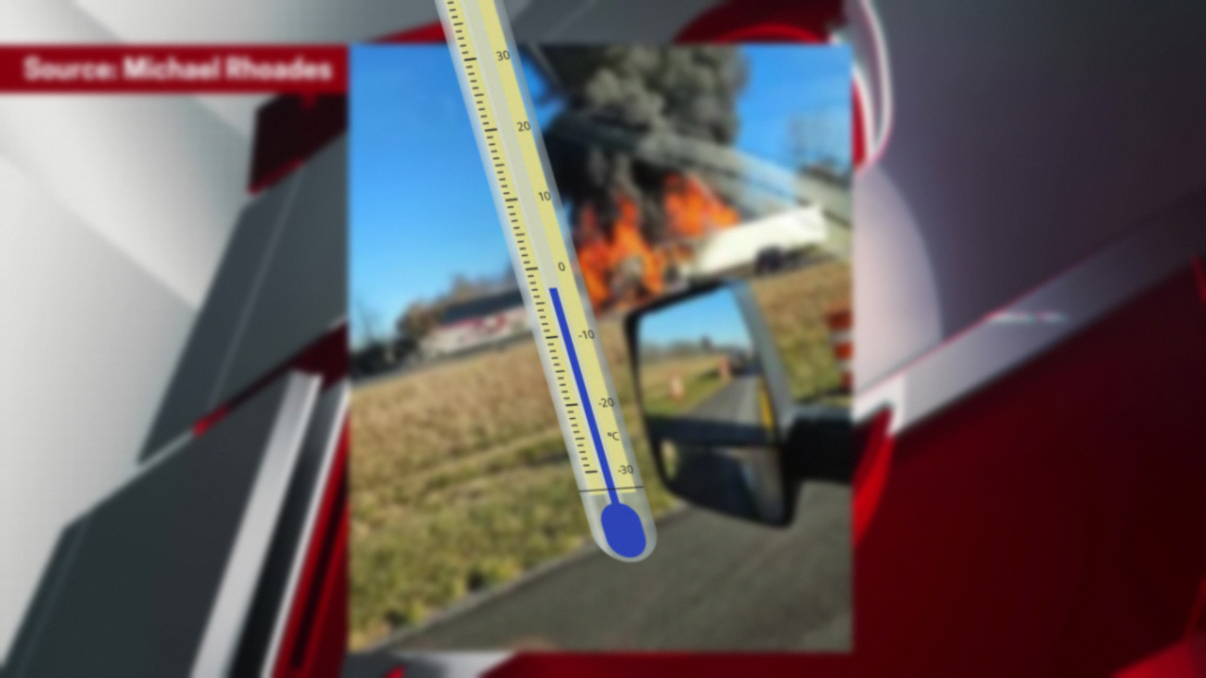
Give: -3,°C
